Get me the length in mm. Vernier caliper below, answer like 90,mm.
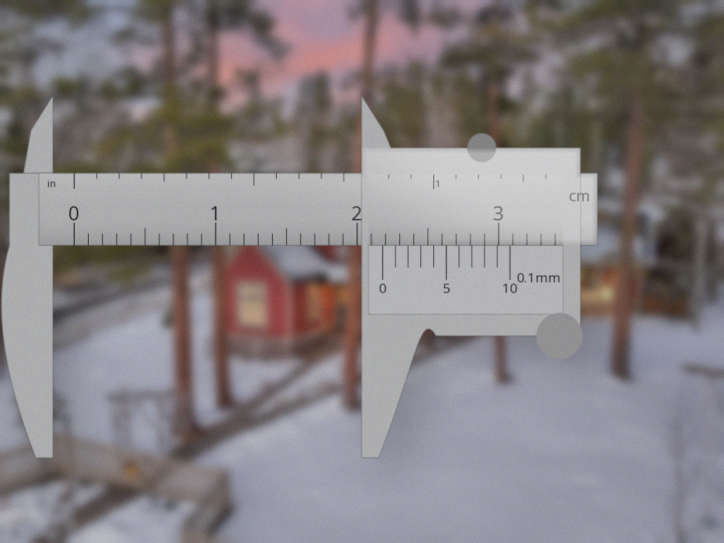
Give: 21.8,mm
